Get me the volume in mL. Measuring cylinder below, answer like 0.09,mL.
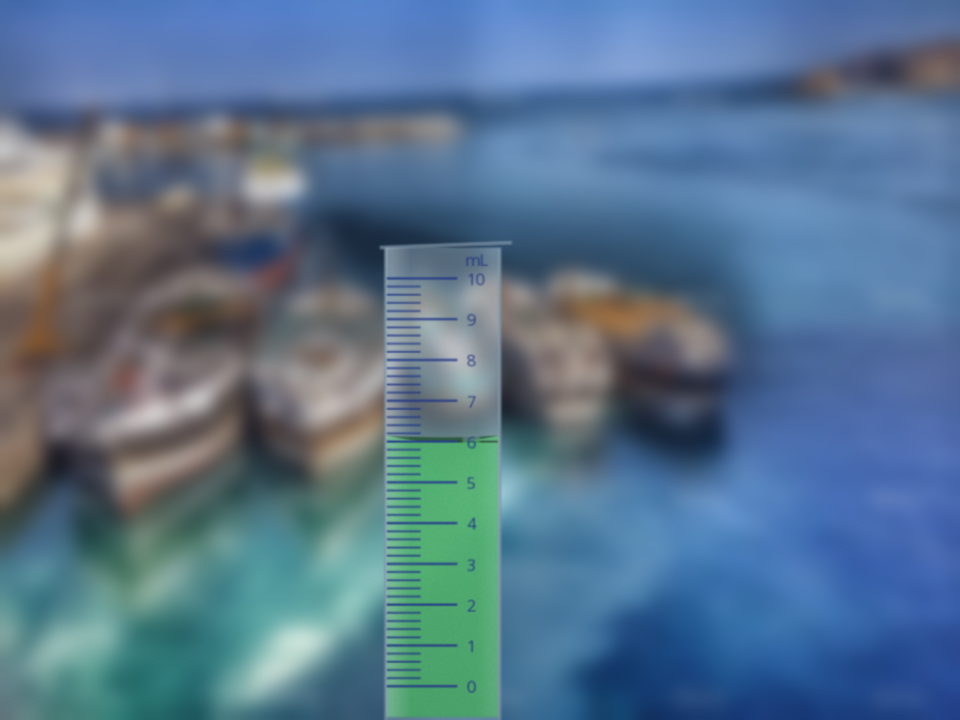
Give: 6,mL
